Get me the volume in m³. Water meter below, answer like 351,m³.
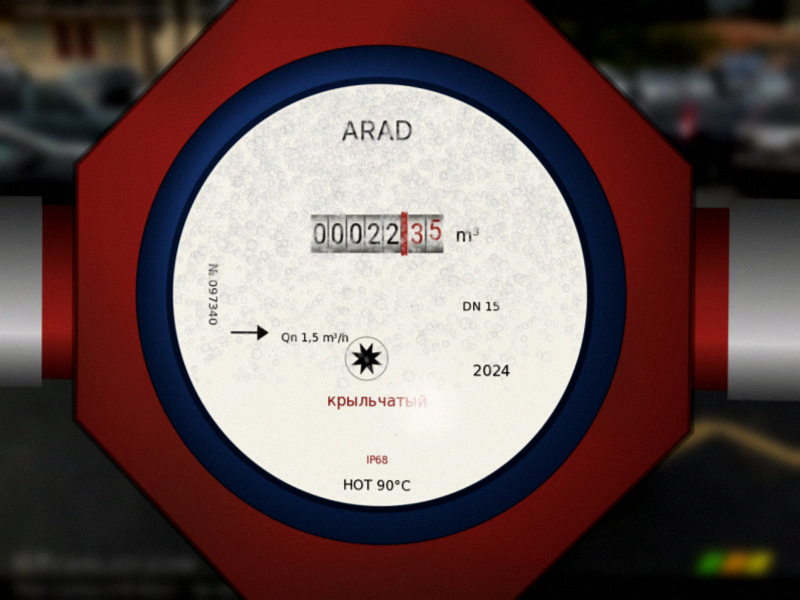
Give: 22.35,m³
